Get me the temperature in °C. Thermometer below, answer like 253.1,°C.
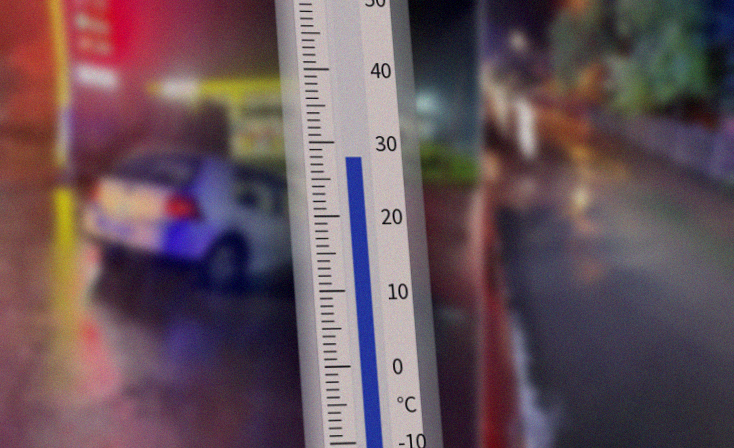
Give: 28,°C
